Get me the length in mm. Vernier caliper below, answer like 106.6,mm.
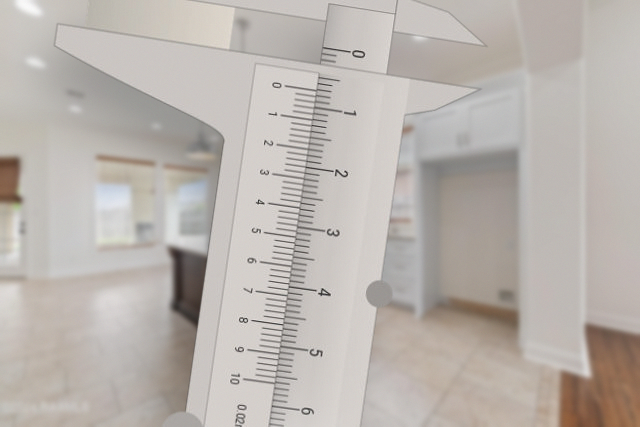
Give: 7.2,mm
